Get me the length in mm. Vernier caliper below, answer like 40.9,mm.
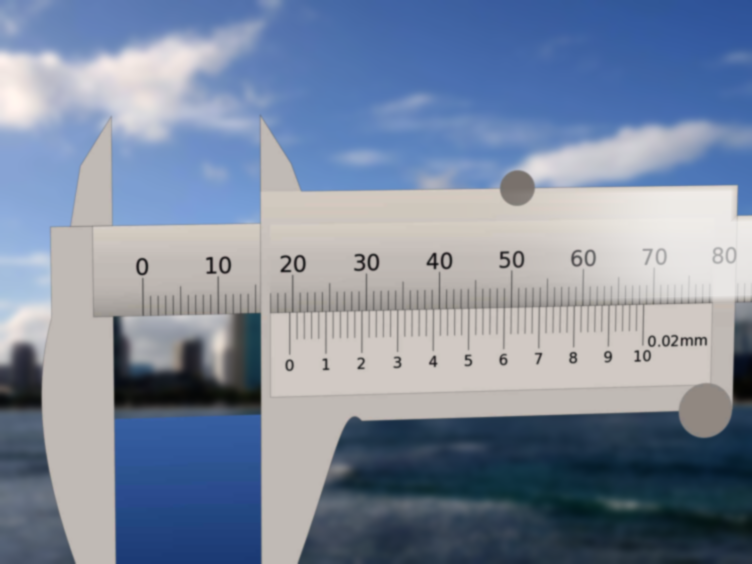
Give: 19.6,mm
